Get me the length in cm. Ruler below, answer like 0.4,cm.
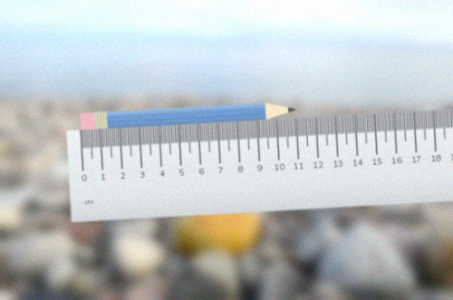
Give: 11,cm
